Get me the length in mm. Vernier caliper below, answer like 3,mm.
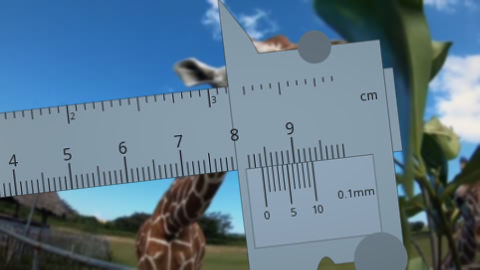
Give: 84.2,mm
